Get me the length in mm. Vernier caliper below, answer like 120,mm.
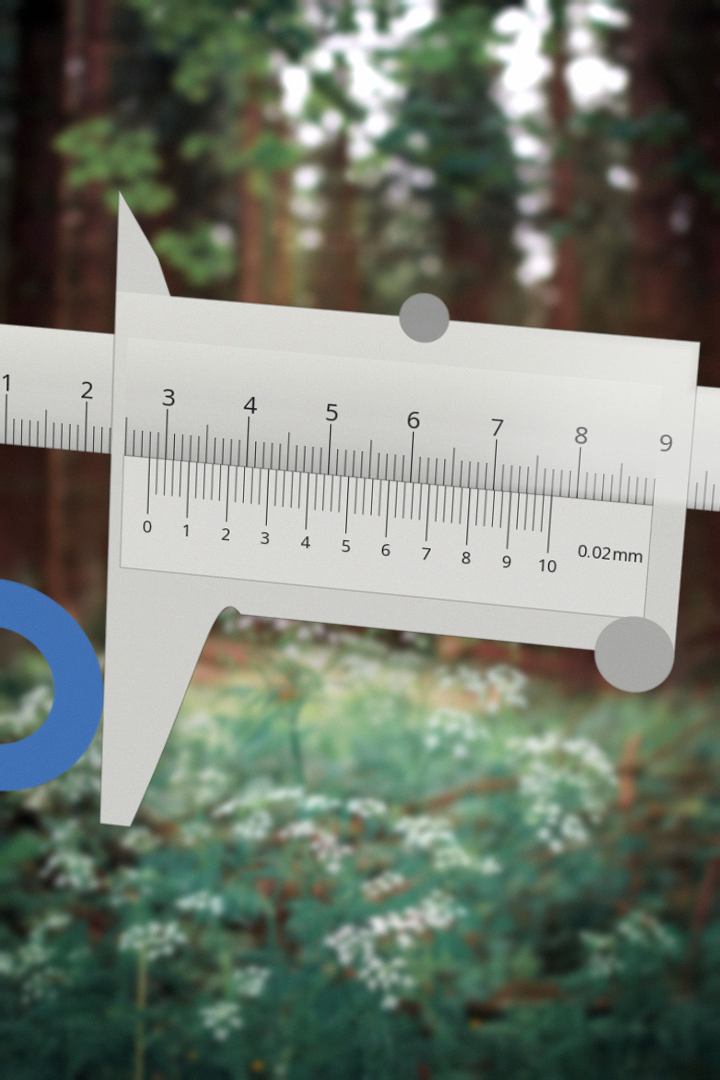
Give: 28.0,mm
